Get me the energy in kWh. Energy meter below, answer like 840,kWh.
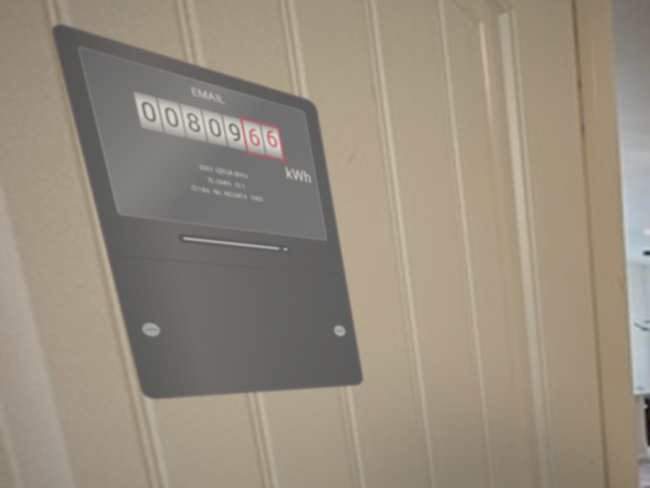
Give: 809.66,kWh
